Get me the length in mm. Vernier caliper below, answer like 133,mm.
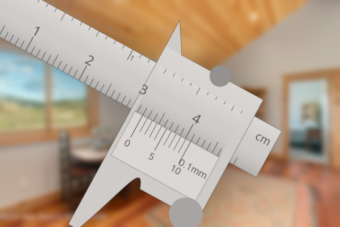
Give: 32.0,mm
